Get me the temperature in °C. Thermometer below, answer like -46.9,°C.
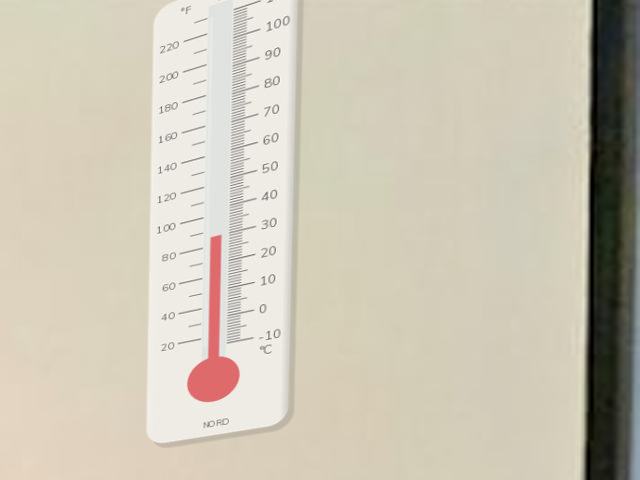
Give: 30,°C
